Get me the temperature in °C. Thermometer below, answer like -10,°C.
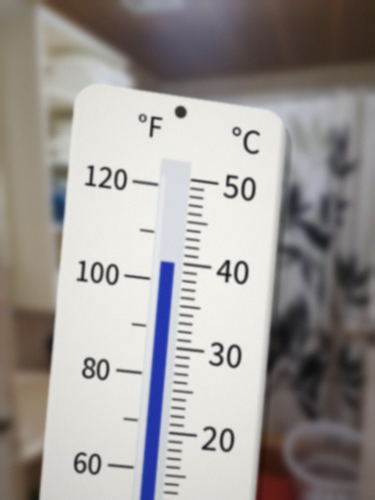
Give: 40,°C
